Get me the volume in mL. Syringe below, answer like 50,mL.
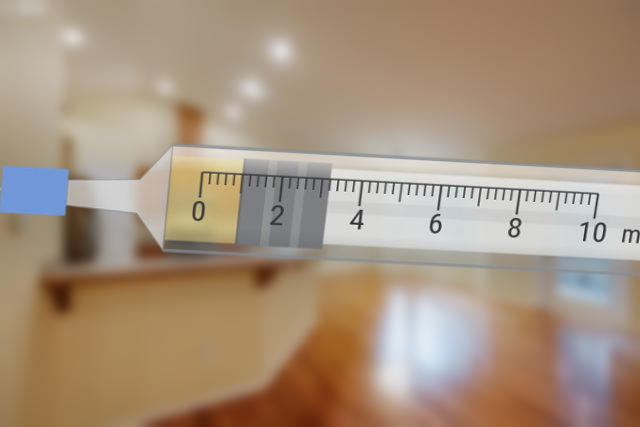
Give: 1,mL
